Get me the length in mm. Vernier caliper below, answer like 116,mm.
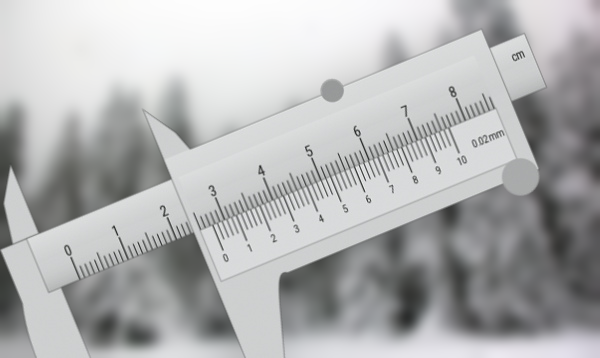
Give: 27.5,mm
